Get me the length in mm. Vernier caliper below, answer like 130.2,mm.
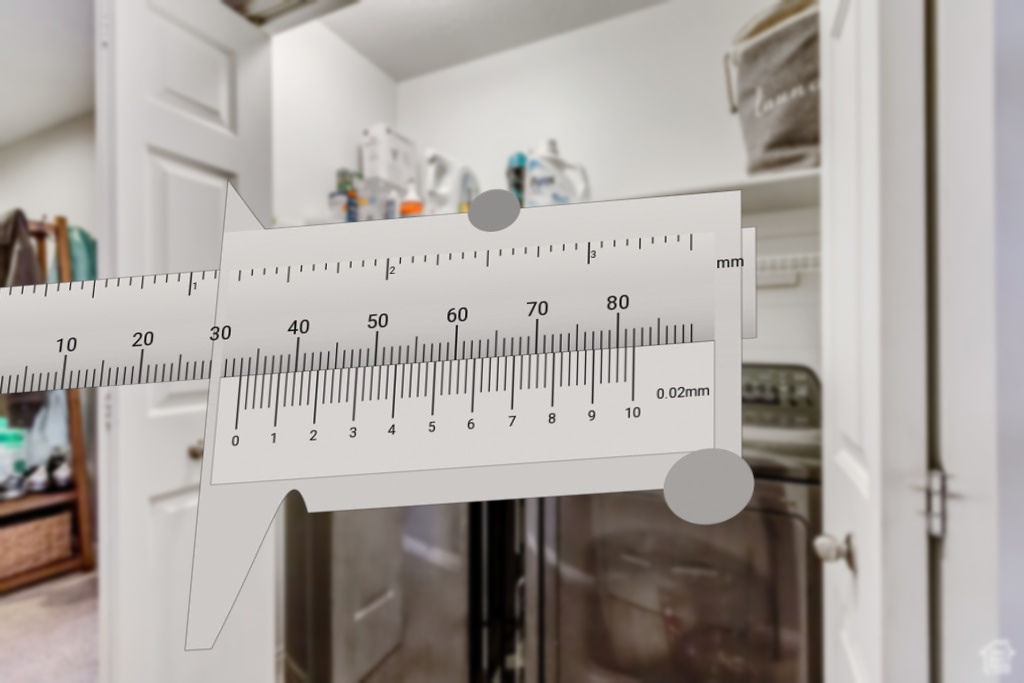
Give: 33.0,mm
